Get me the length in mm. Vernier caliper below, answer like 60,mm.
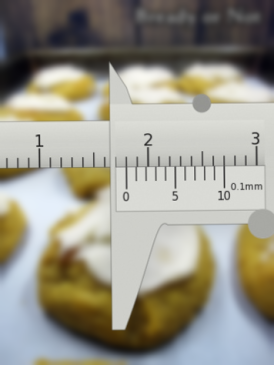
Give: 18.0,mm
